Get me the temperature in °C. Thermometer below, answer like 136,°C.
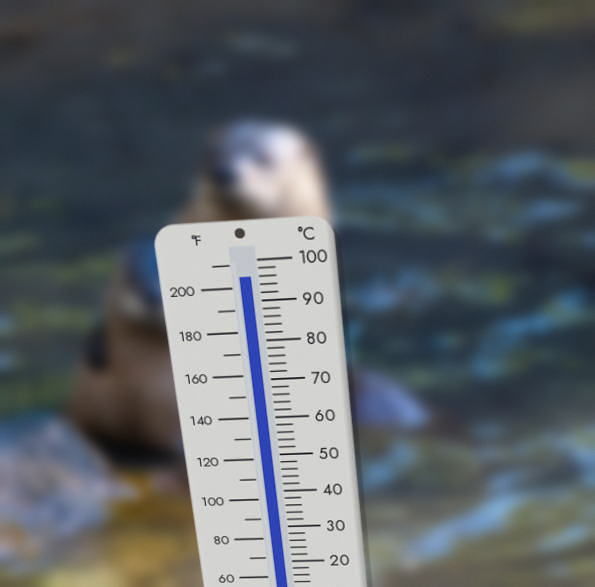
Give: 96,°C
